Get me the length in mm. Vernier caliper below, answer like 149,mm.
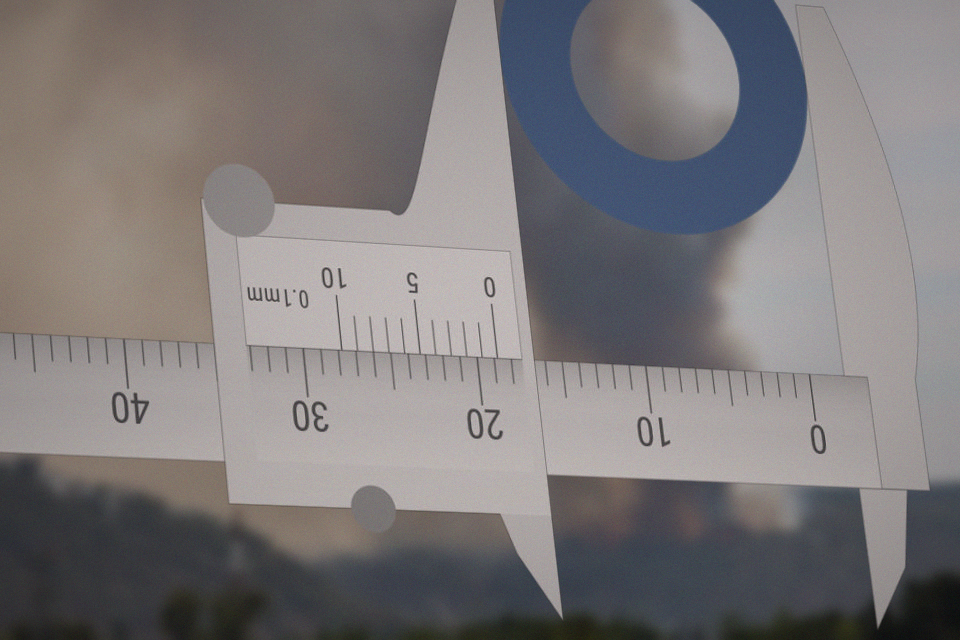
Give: 18.8,mm
